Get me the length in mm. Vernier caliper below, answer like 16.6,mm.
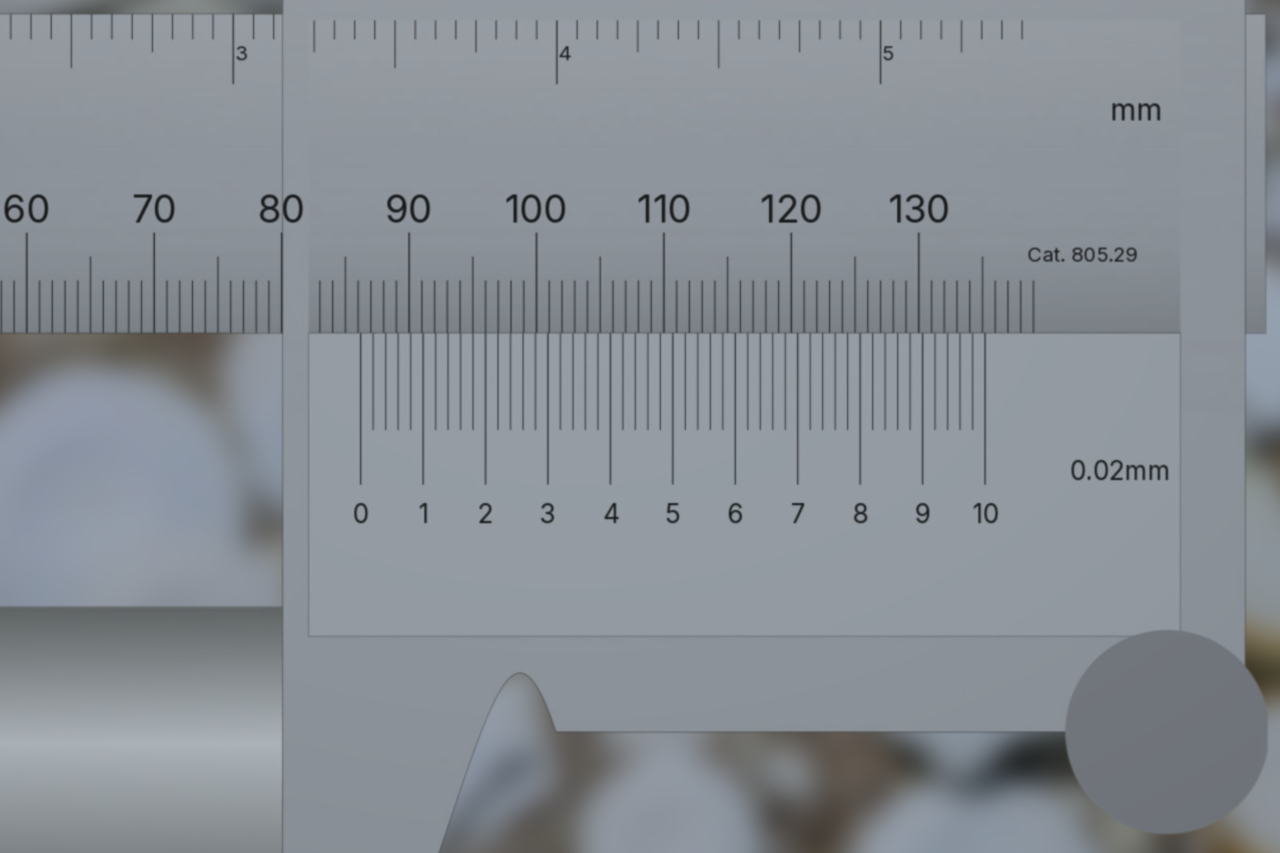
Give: 86.2,mm
